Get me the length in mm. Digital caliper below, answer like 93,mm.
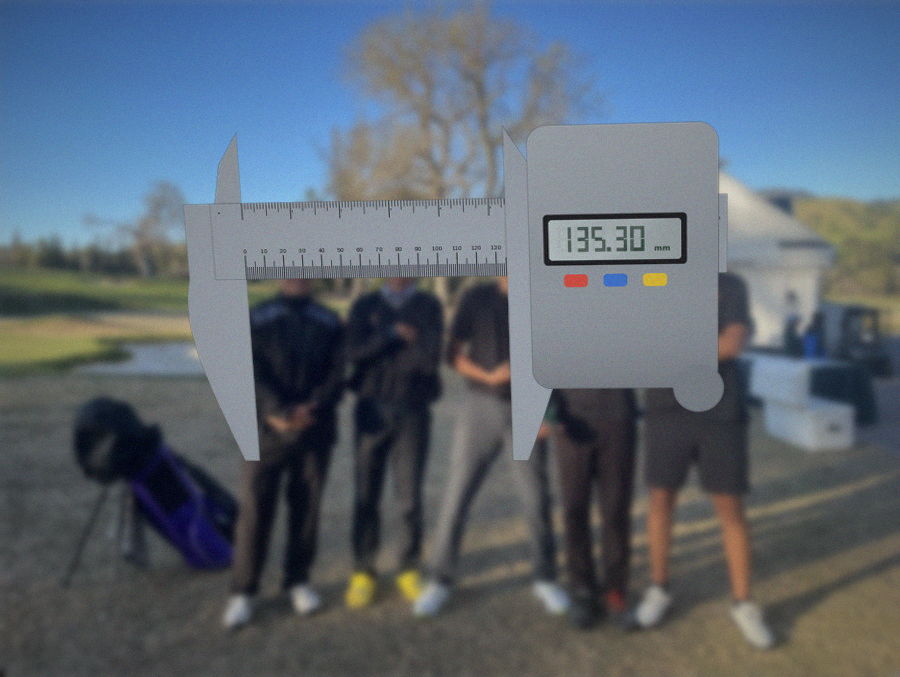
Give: 135.30,mm
